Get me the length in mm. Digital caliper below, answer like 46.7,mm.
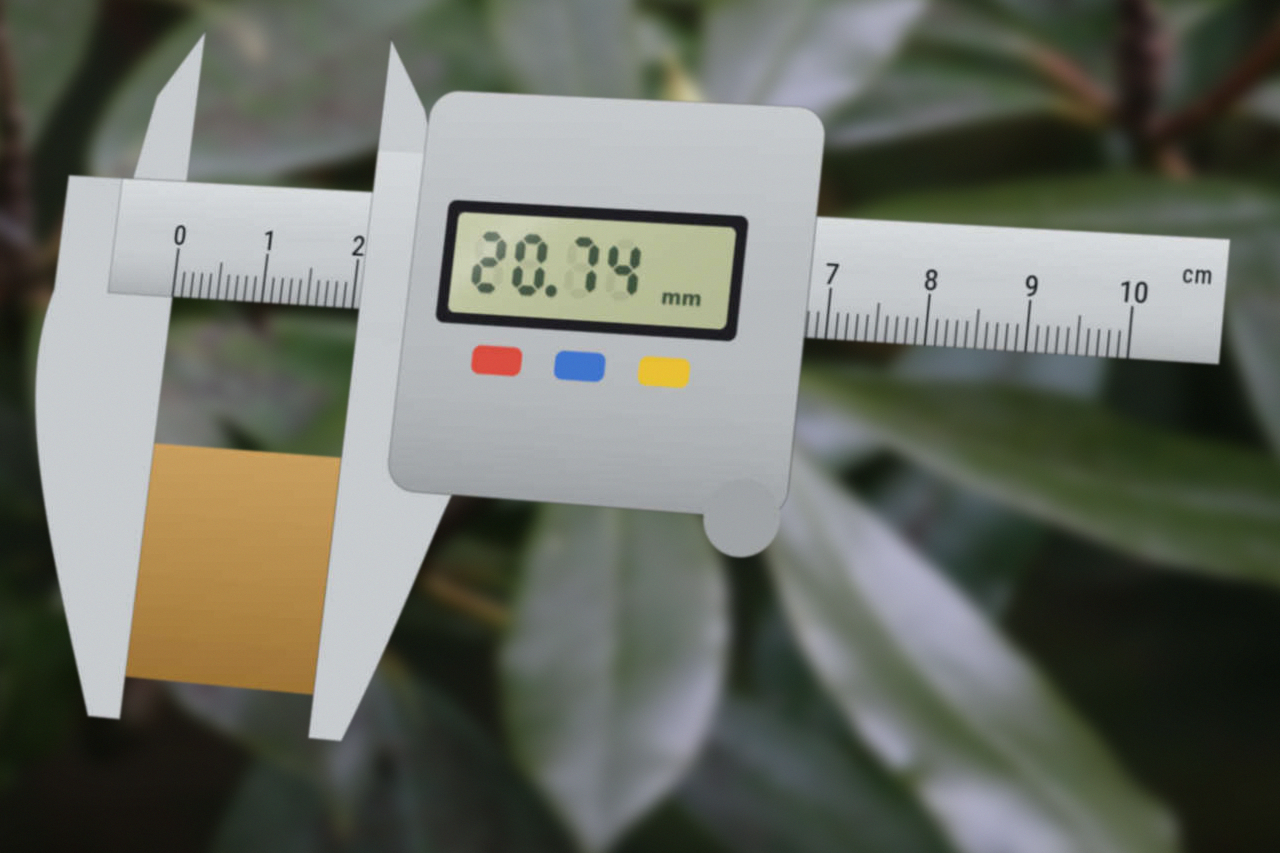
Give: 20.74,mm
